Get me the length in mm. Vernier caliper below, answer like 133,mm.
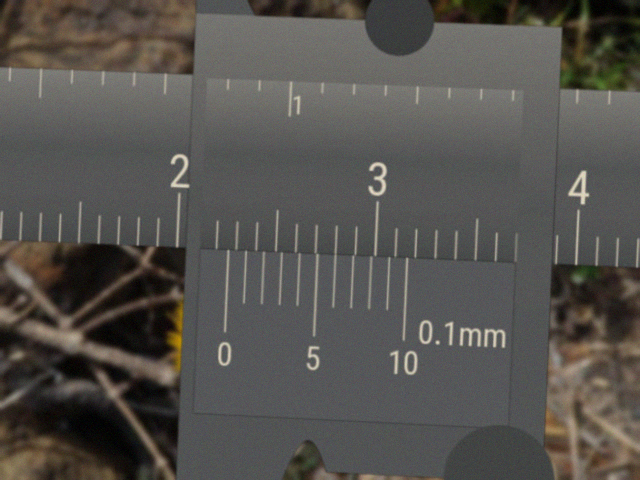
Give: 22.6,mm
